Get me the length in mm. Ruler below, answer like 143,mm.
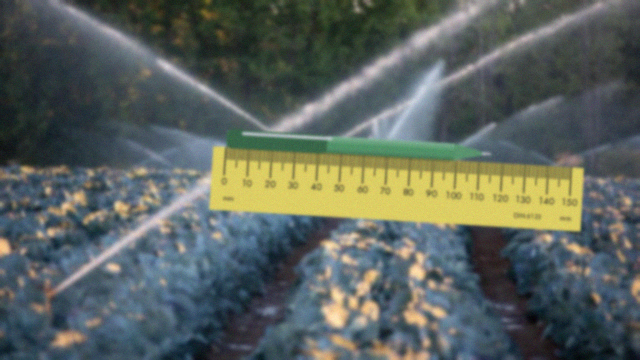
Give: 115,mm
